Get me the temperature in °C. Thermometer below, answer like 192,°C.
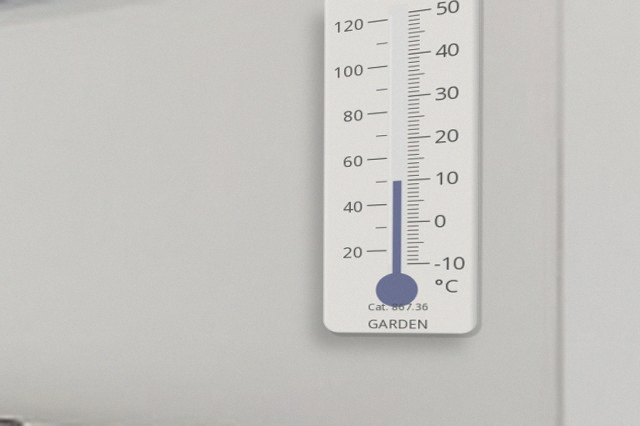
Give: 10,°C
